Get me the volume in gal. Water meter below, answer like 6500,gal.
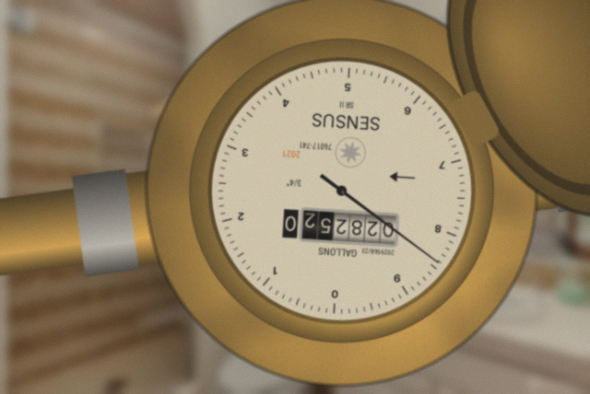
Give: 282518.4,gal
